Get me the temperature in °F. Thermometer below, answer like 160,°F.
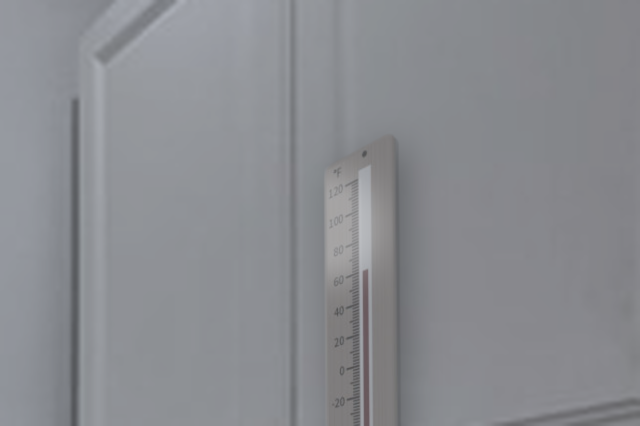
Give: 60,°F
